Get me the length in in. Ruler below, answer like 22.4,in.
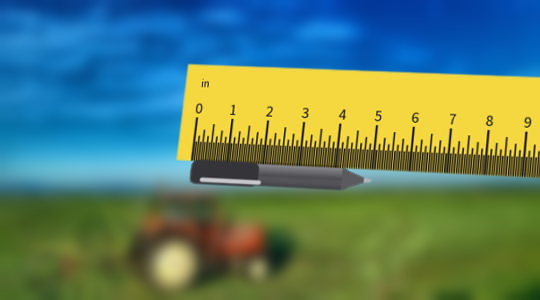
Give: 5,in
